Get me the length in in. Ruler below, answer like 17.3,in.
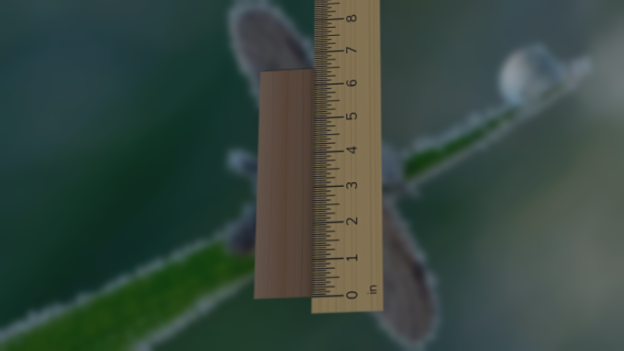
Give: 6.5,in
